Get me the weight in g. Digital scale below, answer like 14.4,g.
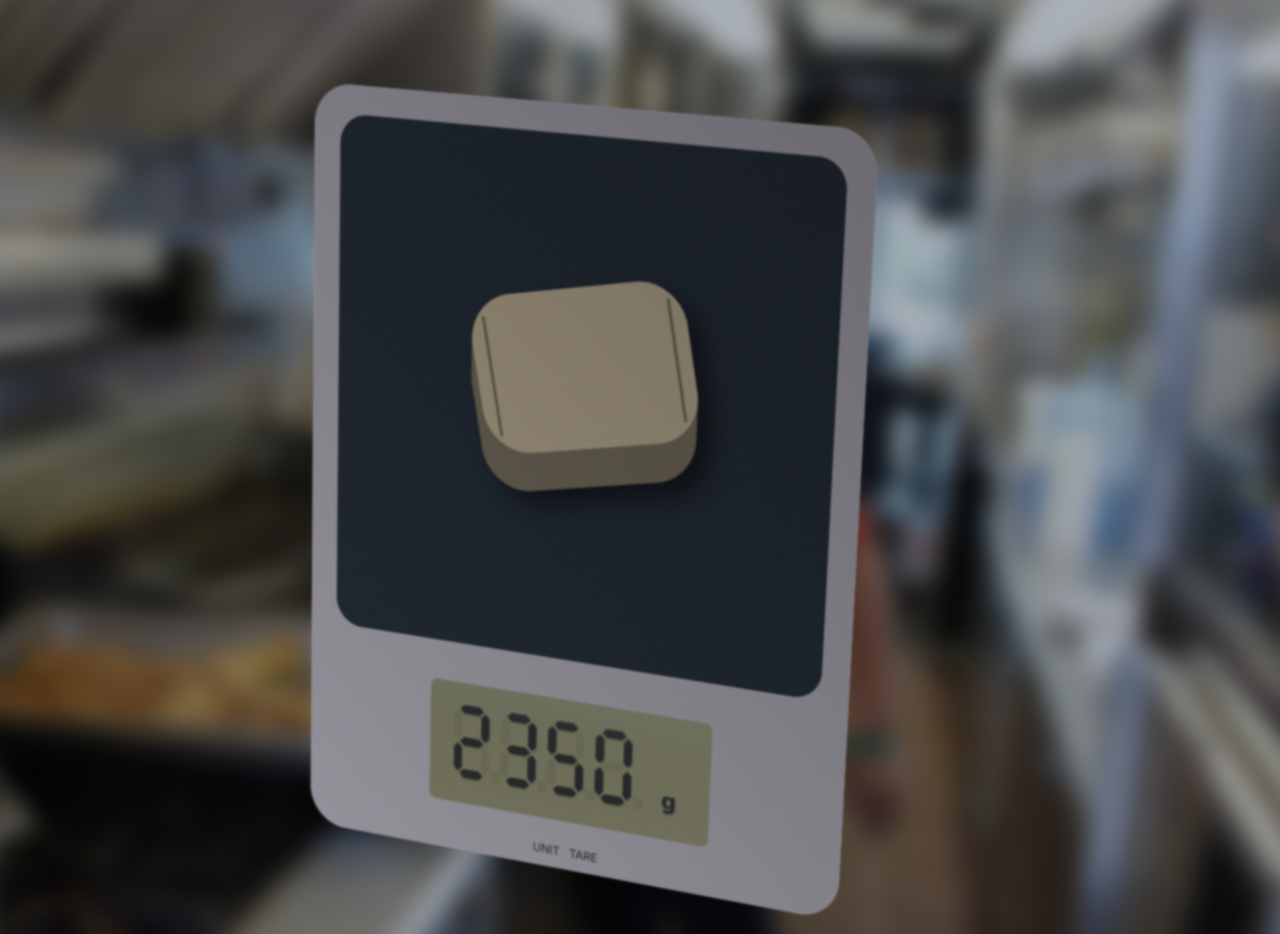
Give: 2350,g
